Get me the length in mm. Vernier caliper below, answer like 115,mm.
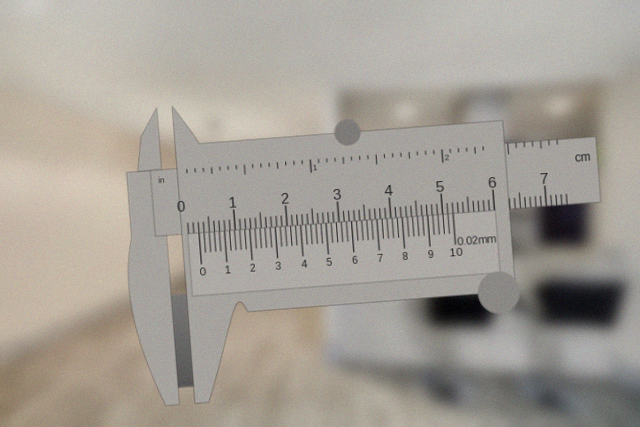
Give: 3.0,mm
